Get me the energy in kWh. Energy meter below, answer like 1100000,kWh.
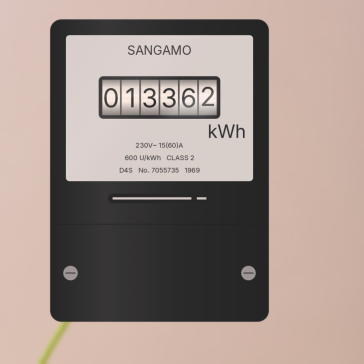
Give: 13362,kWh
